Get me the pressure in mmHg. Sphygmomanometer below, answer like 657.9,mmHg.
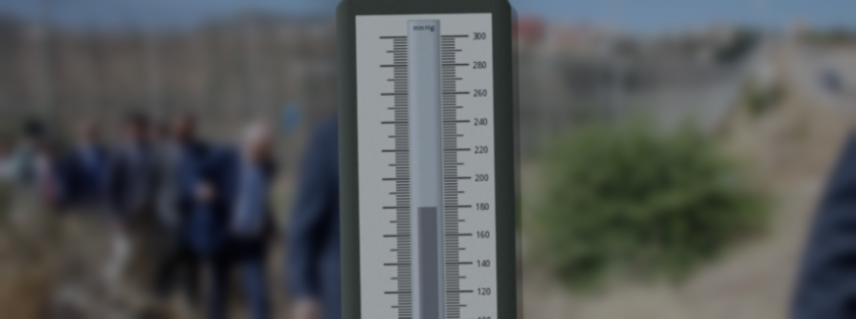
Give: 180,mmHg
